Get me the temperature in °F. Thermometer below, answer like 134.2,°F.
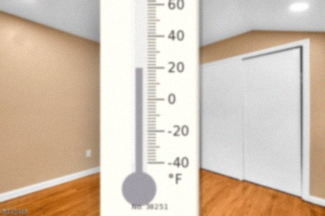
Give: 20,°F
